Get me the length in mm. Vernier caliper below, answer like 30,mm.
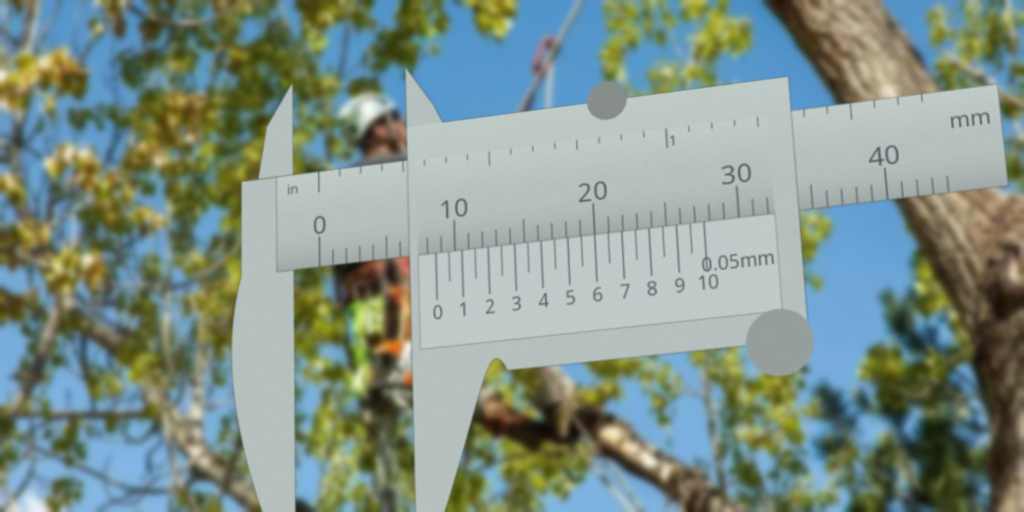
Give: 8.6,mm
